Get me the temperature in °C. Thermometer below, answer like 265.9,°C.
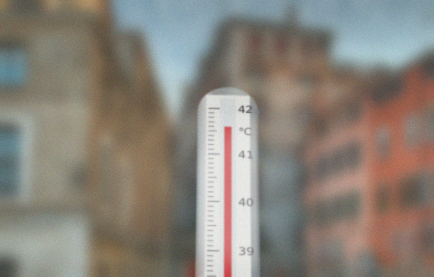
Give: 41.6,°C
